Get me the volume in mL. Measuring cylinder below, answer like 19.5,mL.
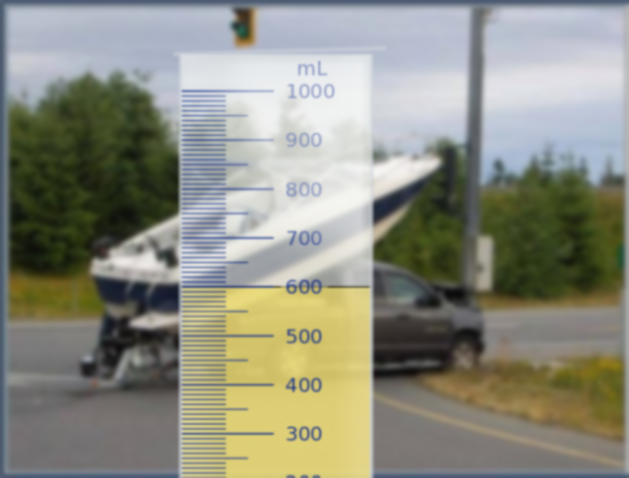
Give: 600,mL
